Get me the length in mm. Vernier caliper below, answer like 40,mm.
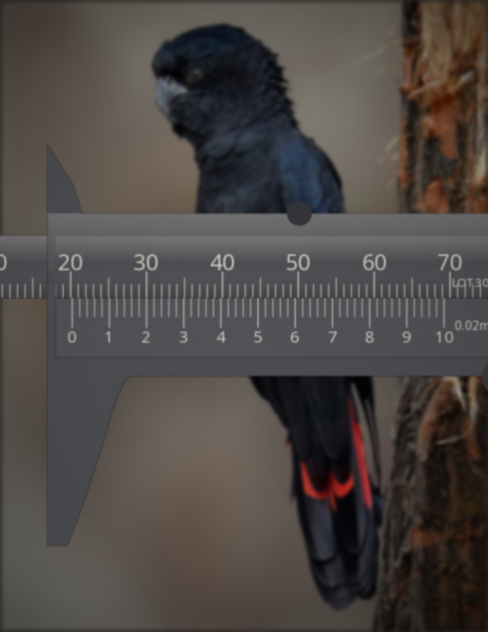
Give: 20.2,mm
